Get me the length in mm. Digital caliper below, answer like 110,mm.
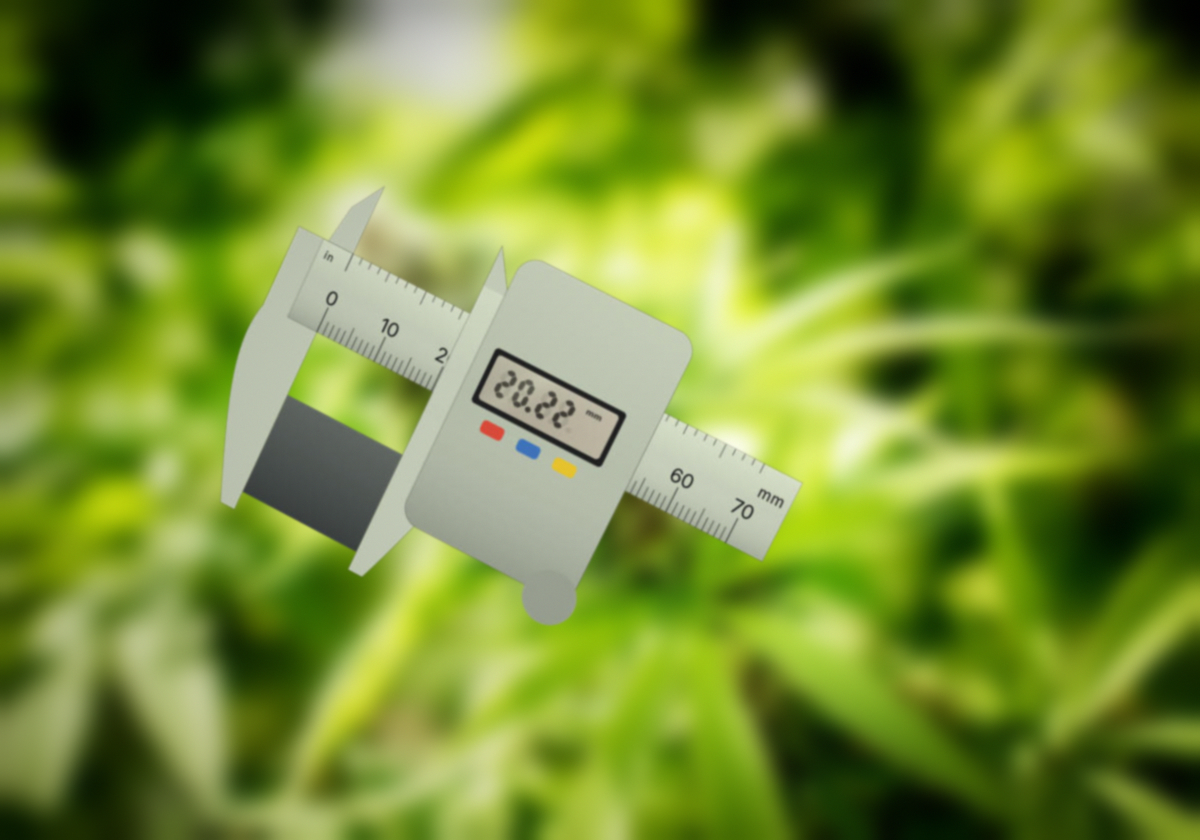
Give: 20.22,mm
